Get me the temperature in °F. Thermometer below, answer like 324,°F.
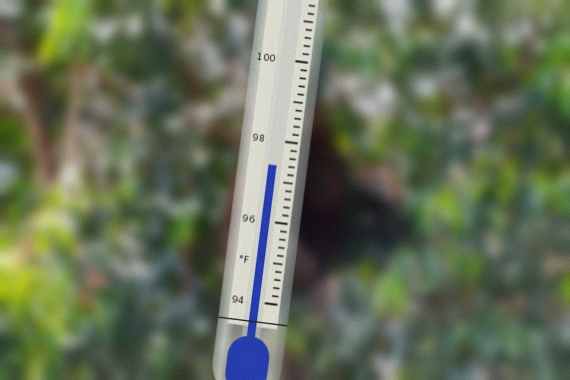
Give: 97.4,°F
